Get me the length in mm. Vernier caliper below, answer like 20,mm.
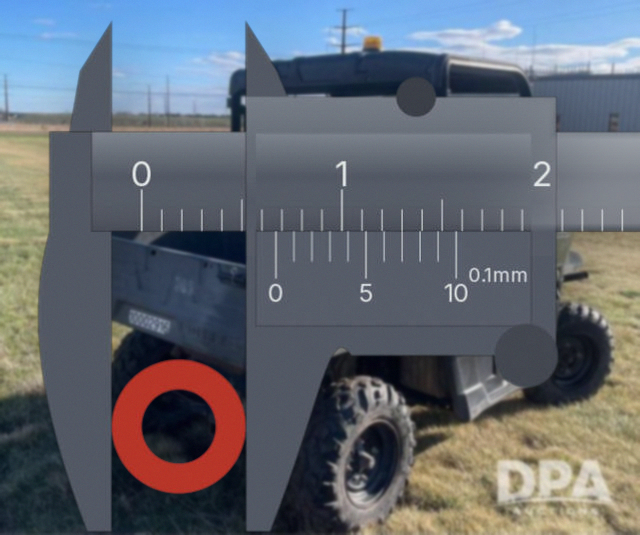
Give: 6.7,mm
